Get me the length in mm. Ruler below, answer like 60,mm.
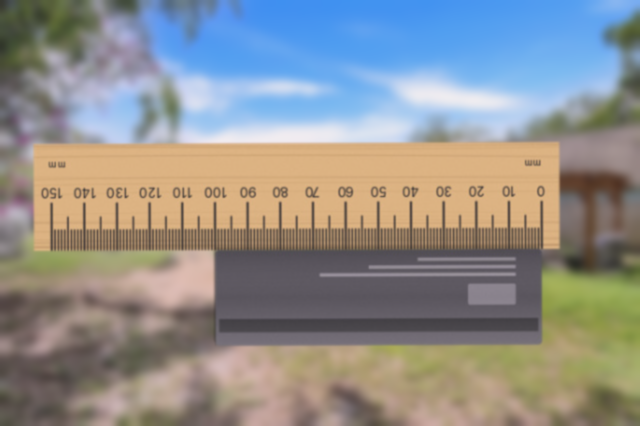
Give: 100,mm
